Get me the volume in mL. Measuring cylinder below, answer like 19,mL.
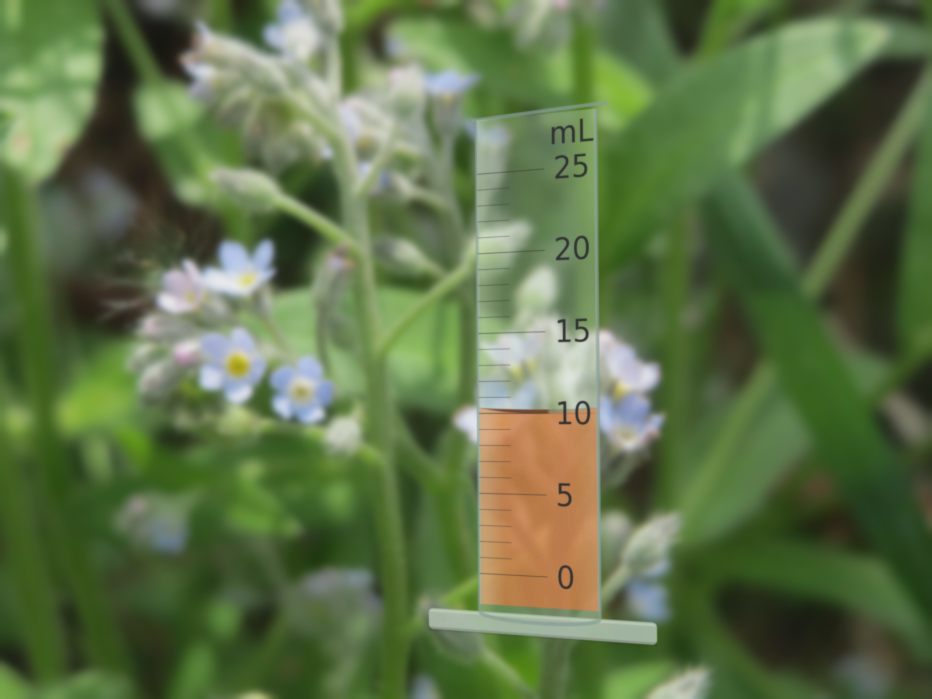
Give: 10,mL
